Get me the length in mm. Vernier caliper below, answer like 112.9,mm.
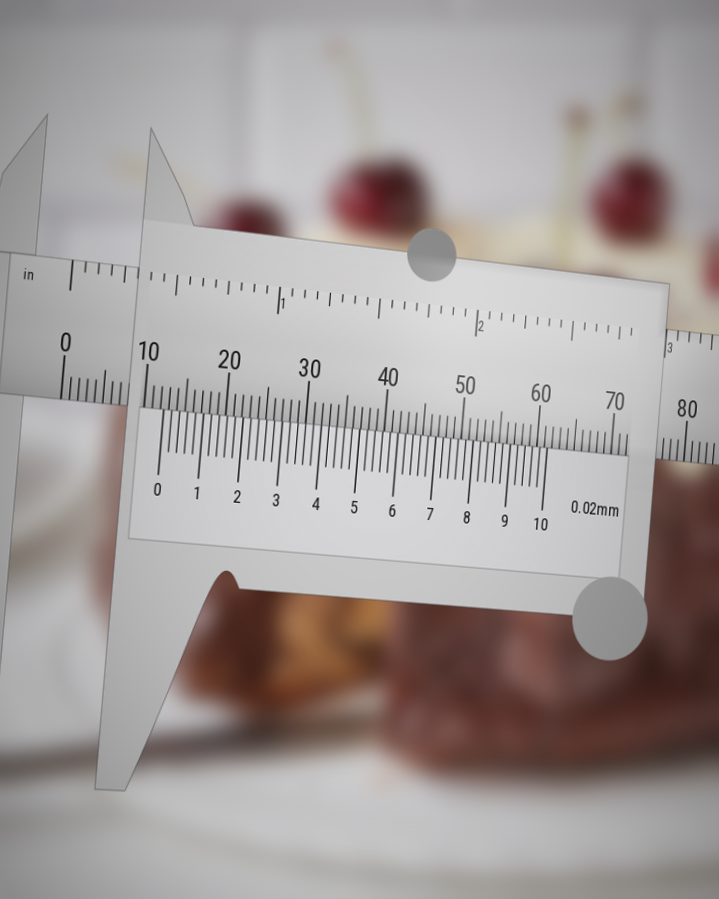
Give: 12.4,mm
